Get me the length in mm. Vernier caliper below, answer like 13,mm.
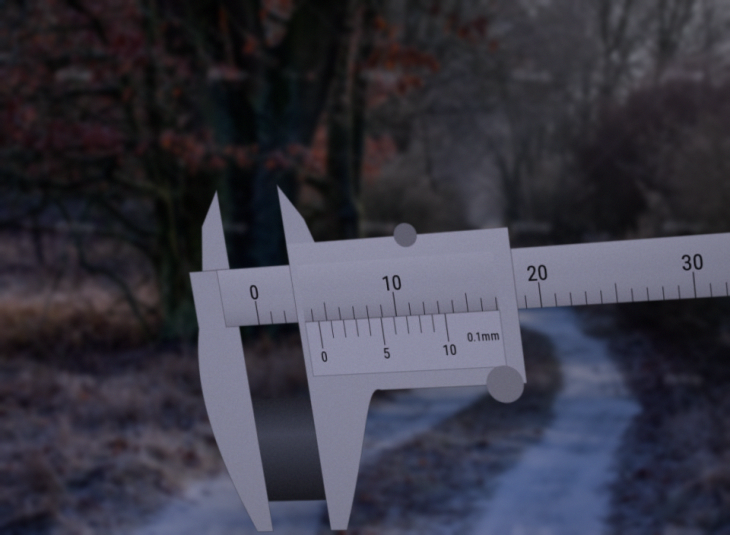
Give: 4.4,mm
